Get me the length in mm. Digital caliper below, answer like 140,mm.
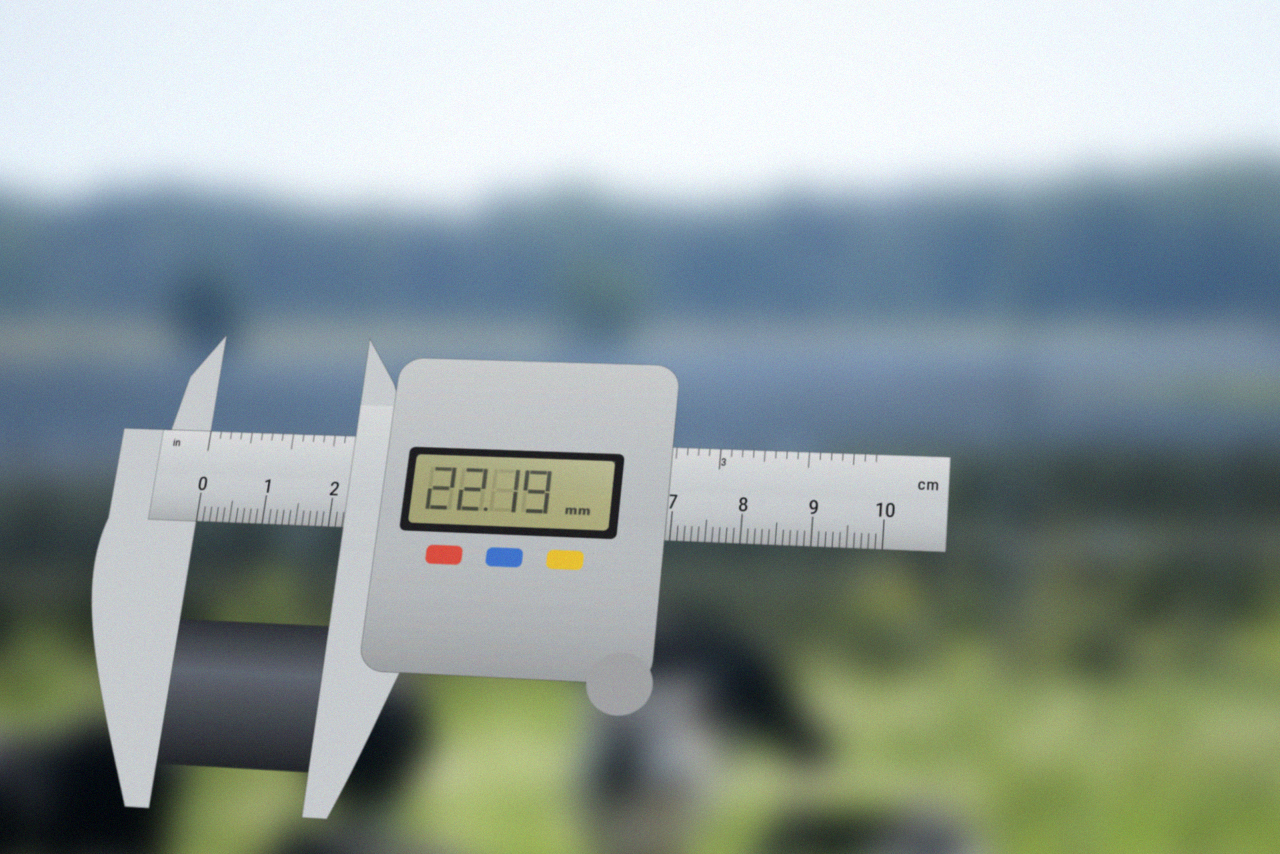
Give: 22.19,mm
